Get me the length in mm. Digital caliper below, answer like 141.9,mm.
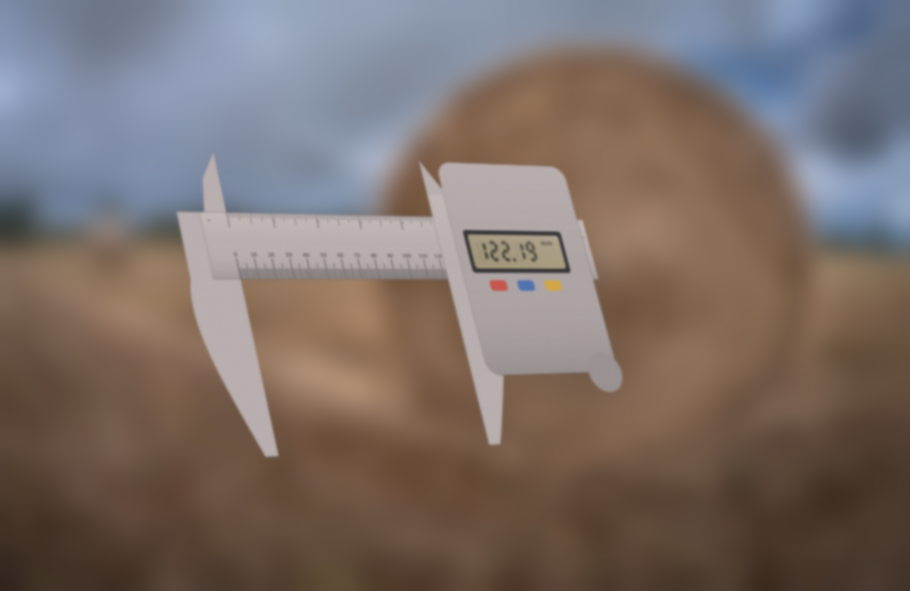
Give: 122.19,mm
